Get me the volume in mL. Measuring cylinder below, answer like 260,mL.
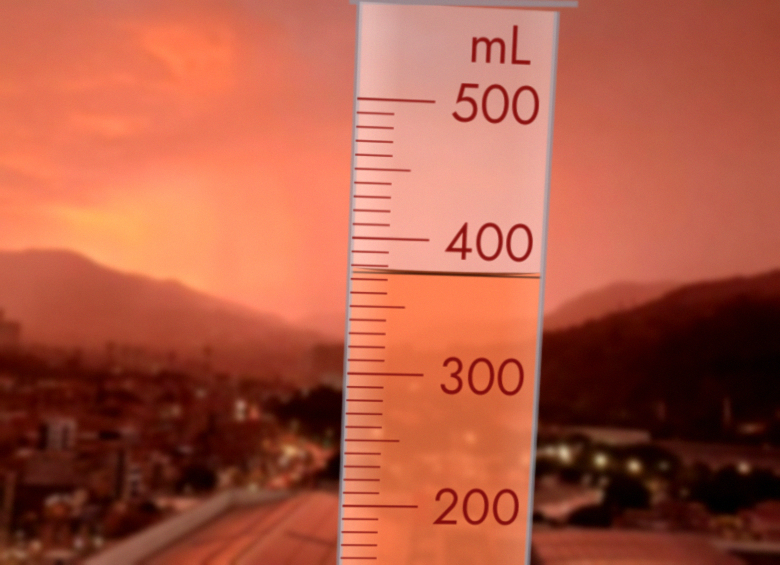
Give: 375,mL
